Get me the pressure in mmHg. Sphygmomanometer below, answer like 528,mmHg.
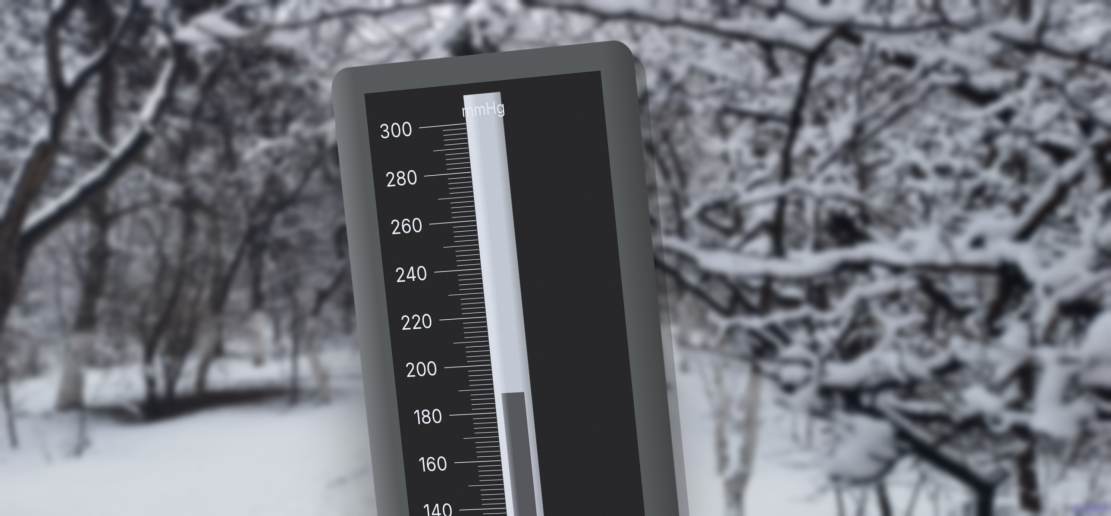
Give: 188,mmHg
